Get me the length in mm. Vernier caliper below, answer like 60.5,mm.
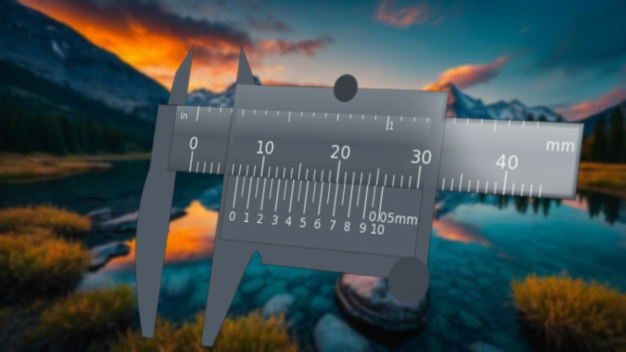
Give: 6.8,mm
